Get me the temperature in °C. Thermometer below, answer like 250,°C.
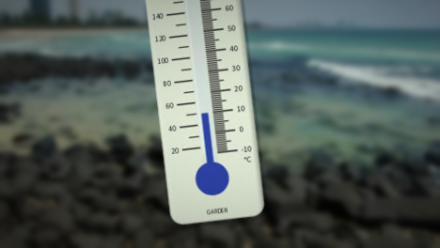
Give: 10,°C
